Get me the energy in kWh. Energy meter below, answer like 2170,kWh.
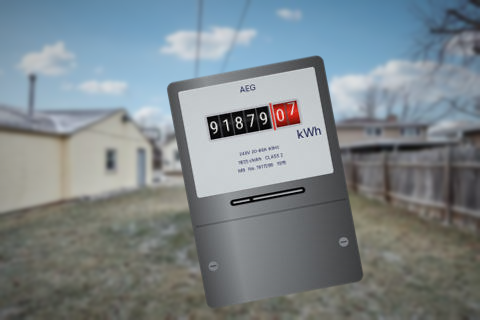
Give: 91879.07,kWh
